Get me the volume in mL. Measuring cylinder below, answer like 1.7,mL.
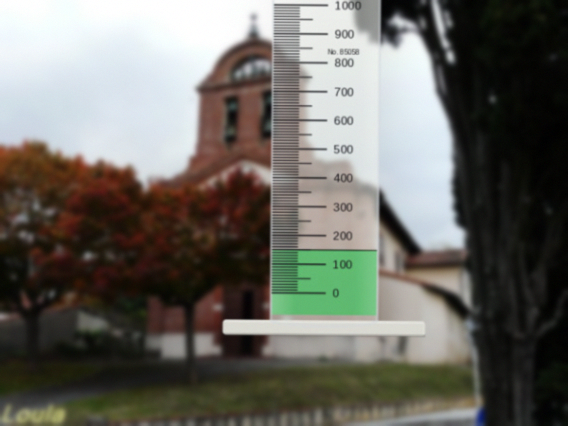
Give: 150,mL
